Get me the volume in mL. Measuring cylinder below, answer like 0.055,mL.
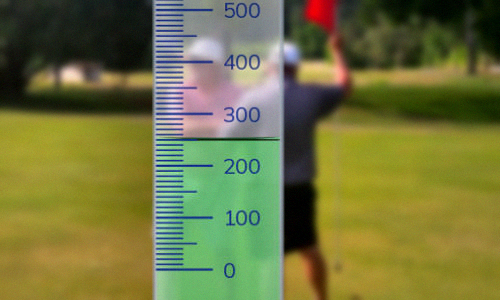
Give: 250,mL
